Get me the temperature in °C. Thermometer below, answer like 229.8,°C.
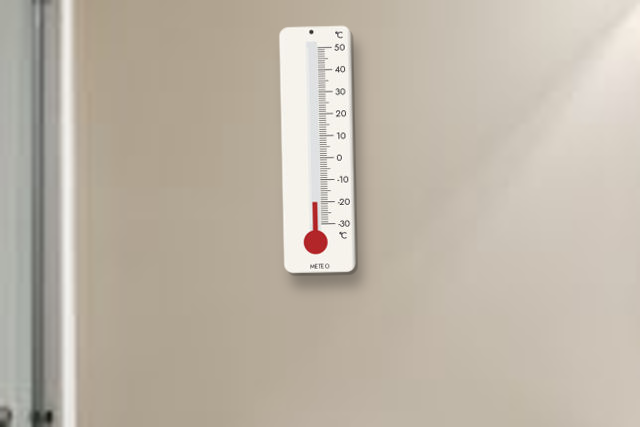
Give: -20,°C
